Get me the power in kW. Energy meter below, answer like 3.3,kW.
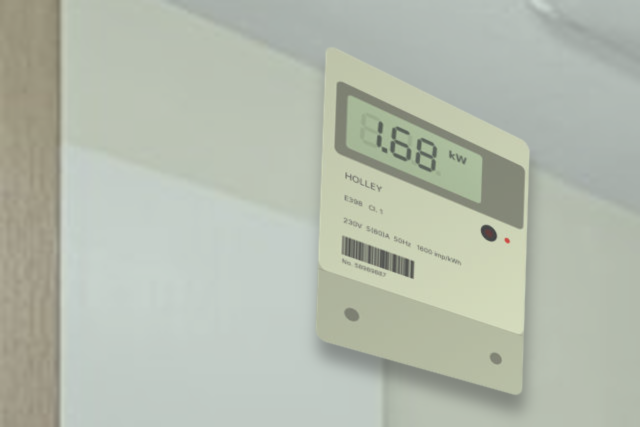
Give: 1.68,kW
